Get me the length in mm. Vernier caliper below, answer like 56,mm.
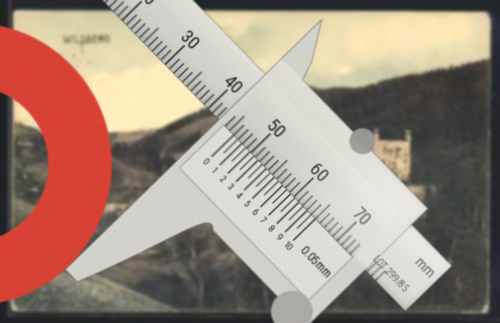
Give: 46.0,mm
